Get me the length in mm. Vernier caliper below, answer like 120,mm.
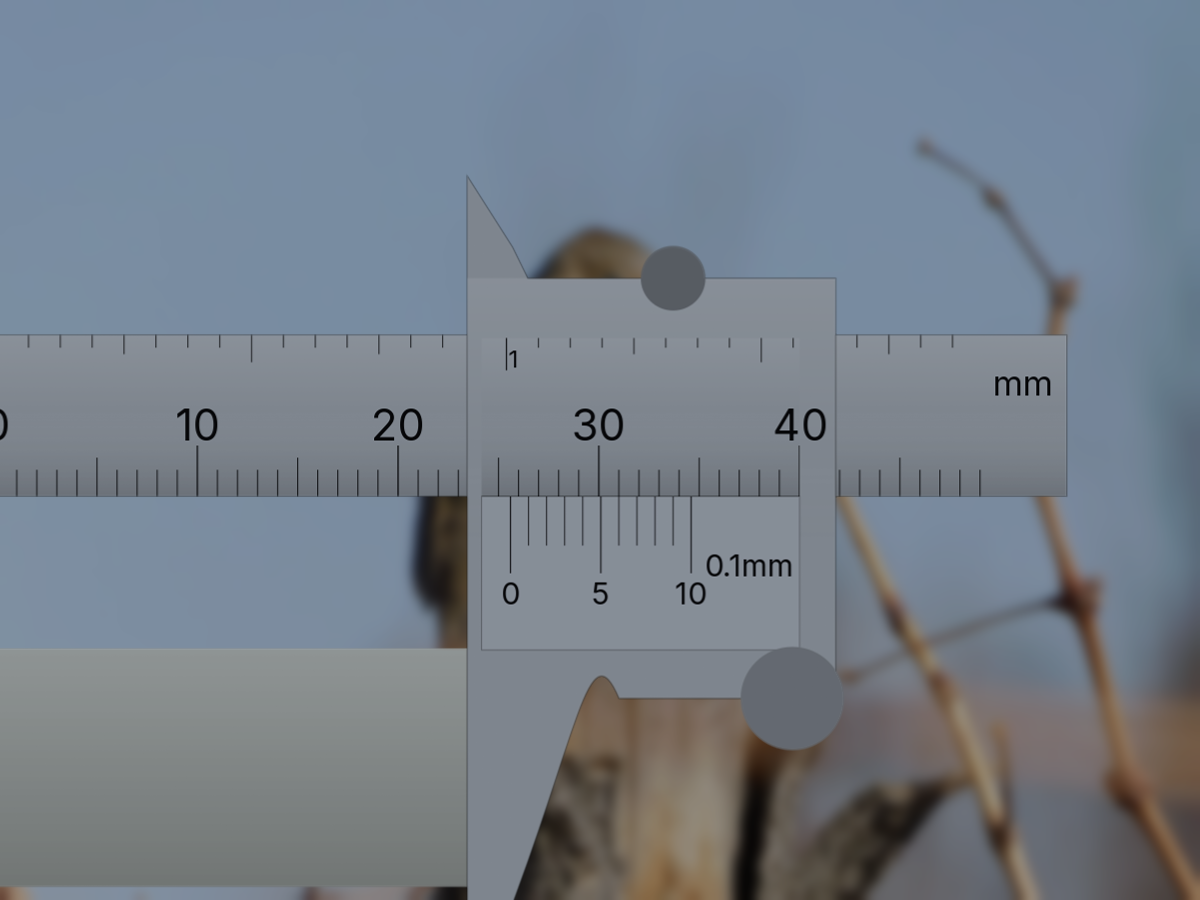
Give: 25.6,mm
